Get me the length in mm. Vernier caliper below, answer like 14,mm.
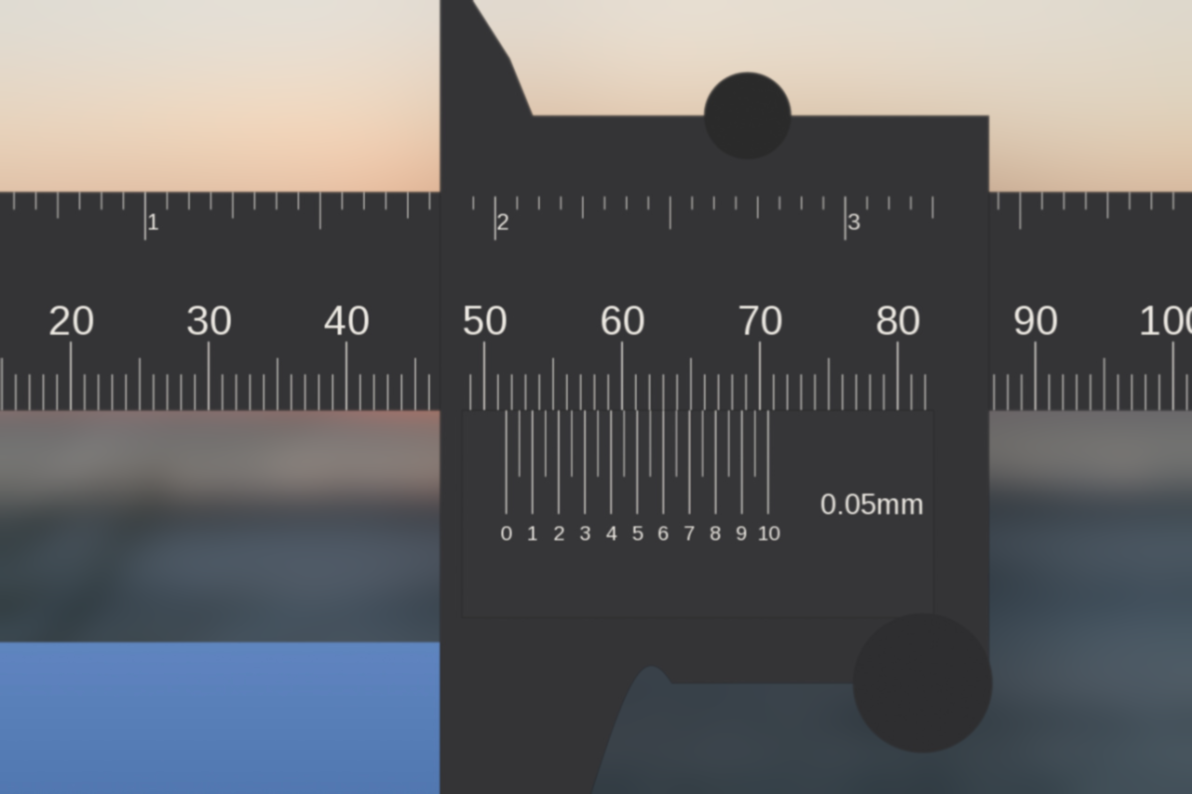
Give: 51.6,mm
